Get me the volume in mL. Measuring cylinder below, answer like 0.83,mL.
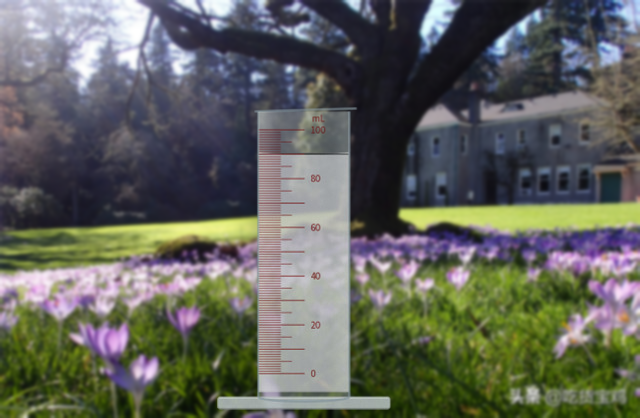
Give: 90,mL
